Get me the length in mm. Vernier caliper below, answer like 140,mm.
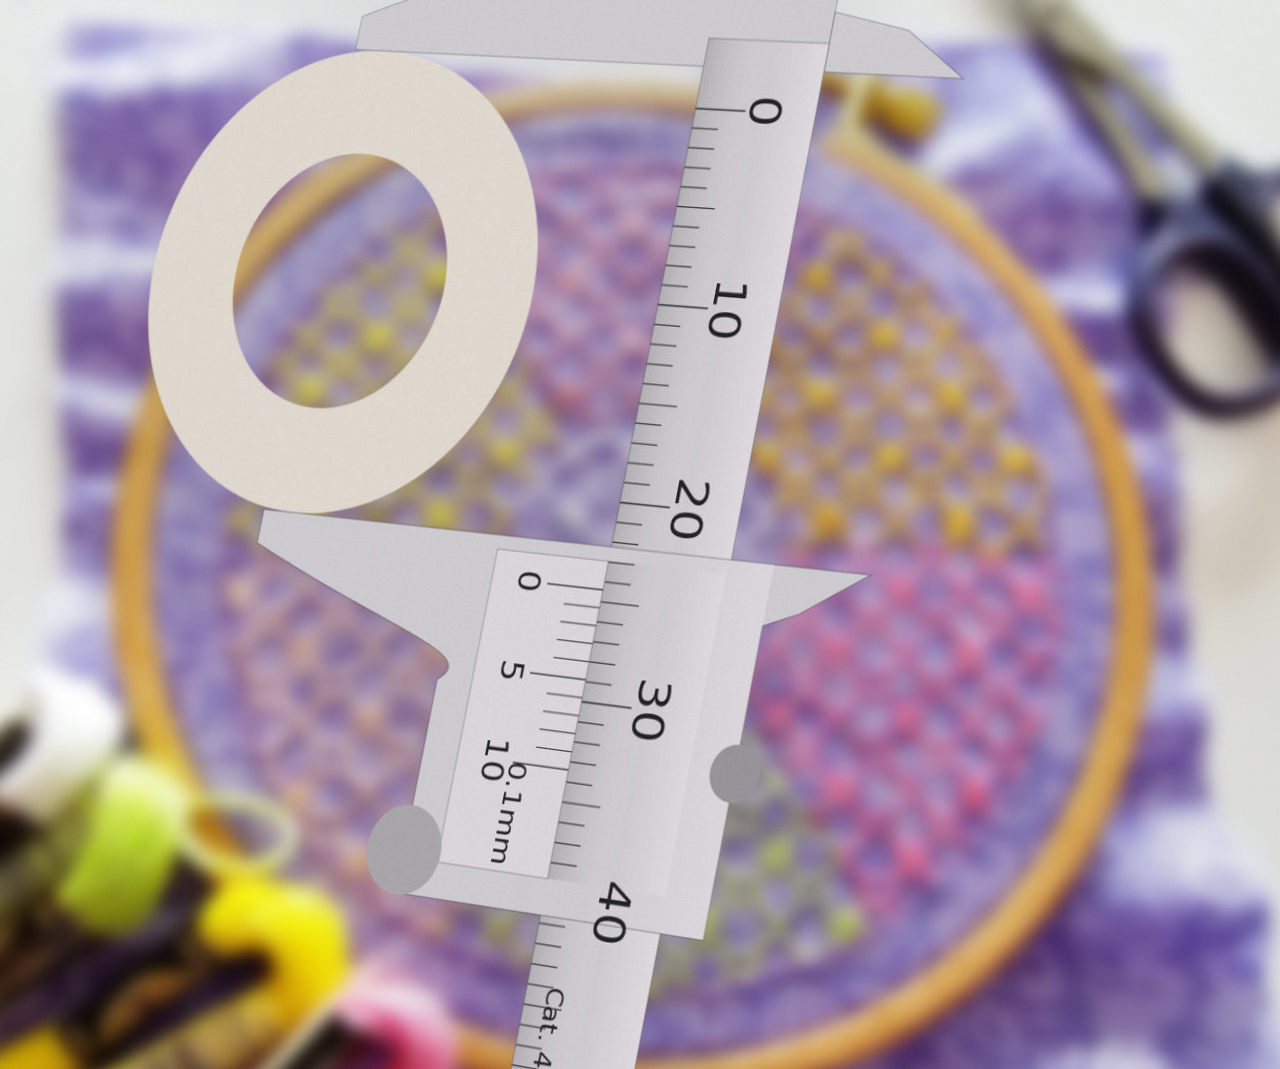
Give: 24.4,mm
